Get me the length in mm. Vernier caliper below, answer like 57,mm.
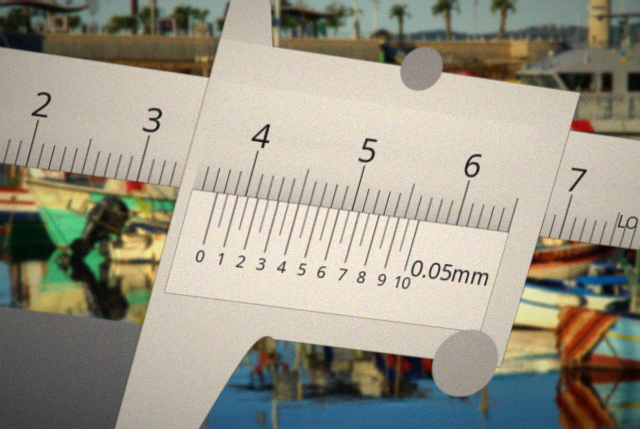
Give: 37.4,mm
